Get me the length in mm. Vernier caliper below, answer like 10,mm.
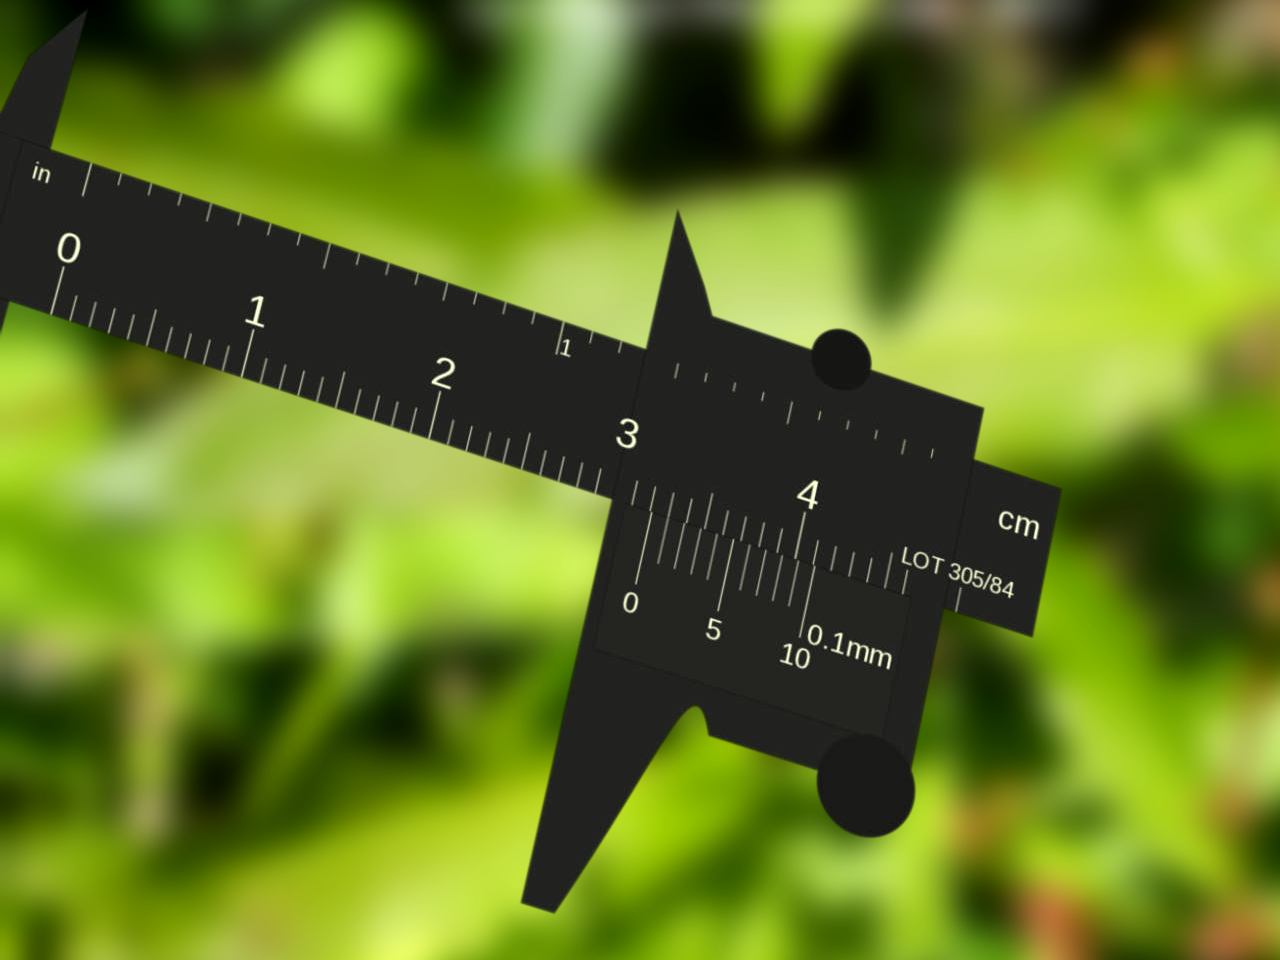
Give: 32.1,mm
